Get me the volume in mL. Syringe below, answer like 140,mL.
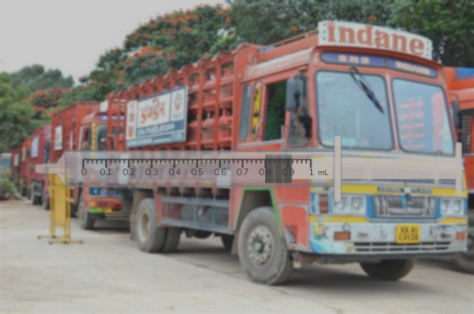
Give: 0.8,mL
